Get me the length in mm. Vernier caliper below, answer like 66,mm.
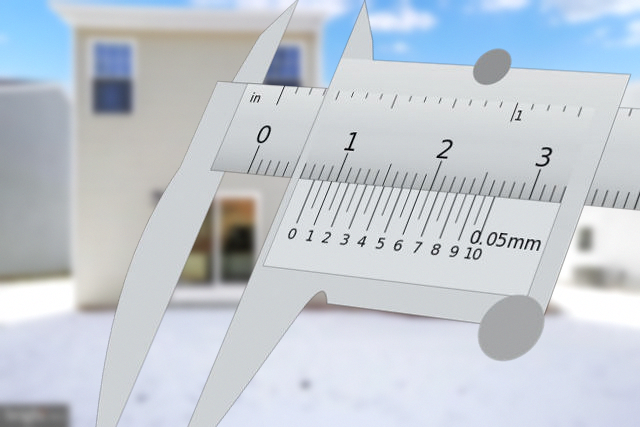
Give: 7.6,mm
